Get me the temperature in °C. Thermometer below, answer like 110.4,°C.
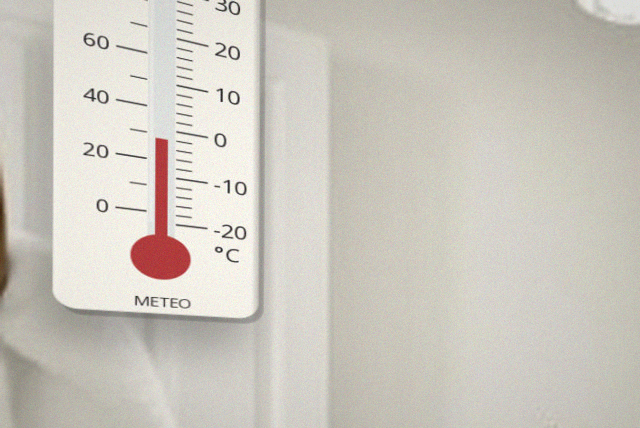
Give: -2,°C
